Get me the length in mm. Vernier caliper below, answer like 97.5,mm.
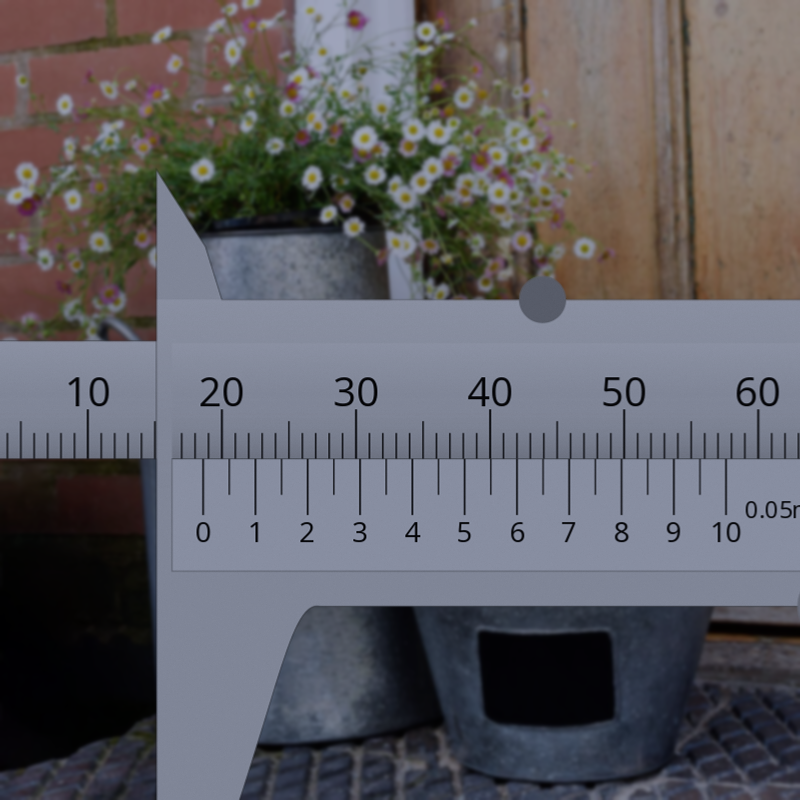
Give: 18.6,mm
